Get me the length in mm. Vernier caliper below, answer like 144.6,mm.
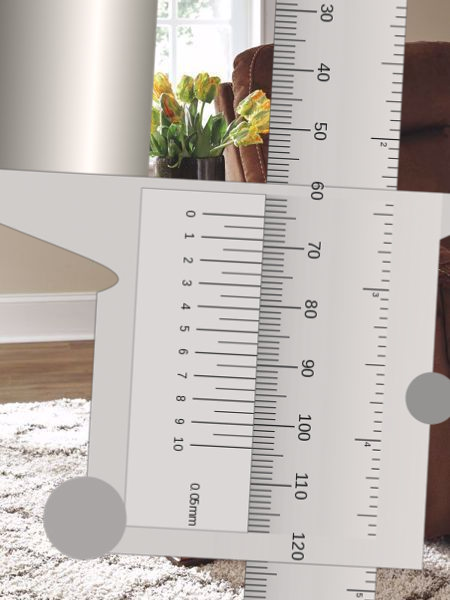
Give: 65.0,mm
